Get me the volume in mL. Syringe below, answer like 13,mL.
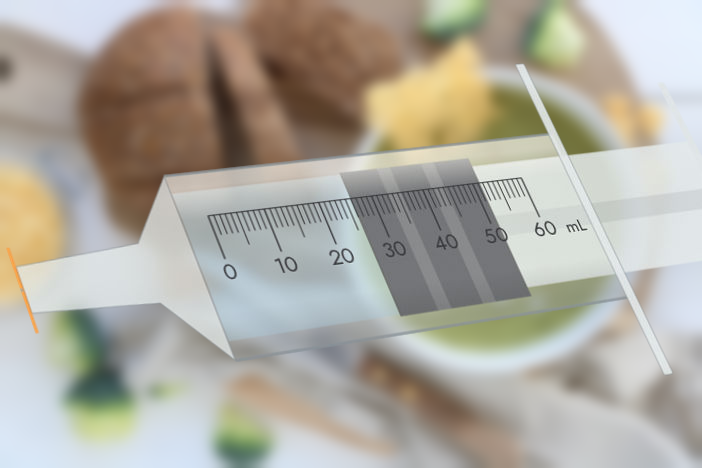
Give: 26,mL
